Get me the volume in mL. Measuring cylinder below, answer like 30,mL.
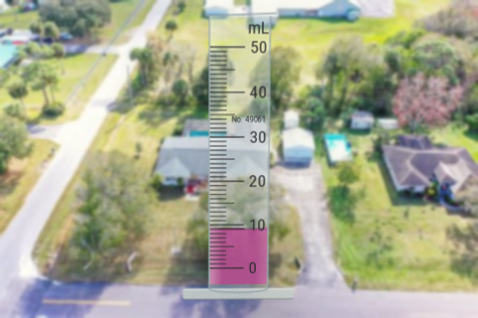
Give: 9,mL
